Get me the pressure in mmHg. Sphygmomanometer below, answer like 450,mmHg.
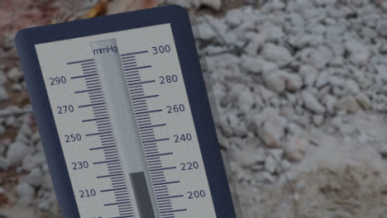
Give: 220,mmHg
